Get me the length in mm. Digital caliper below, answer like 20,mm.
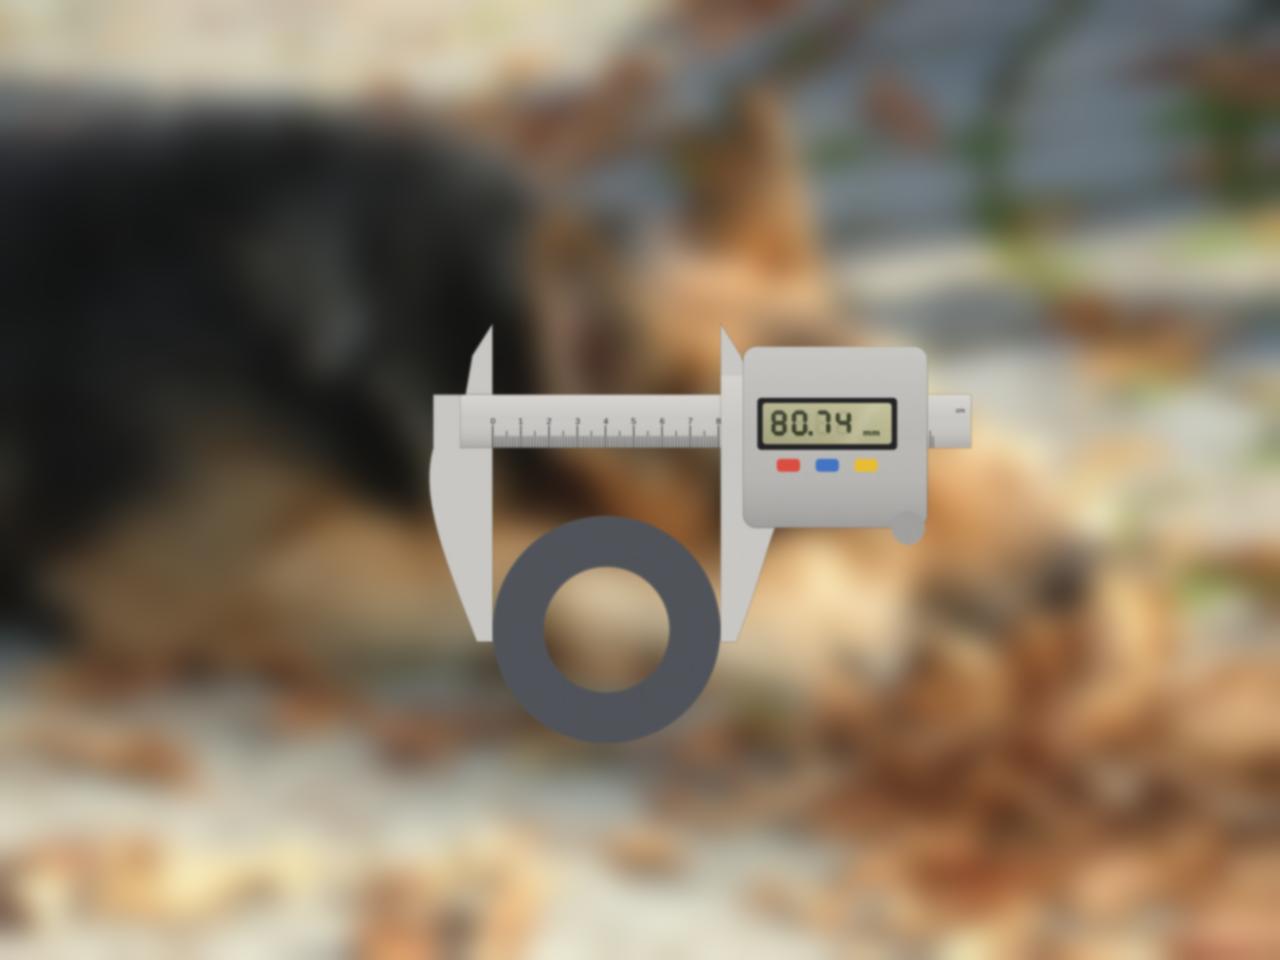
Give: 80.74,mm
